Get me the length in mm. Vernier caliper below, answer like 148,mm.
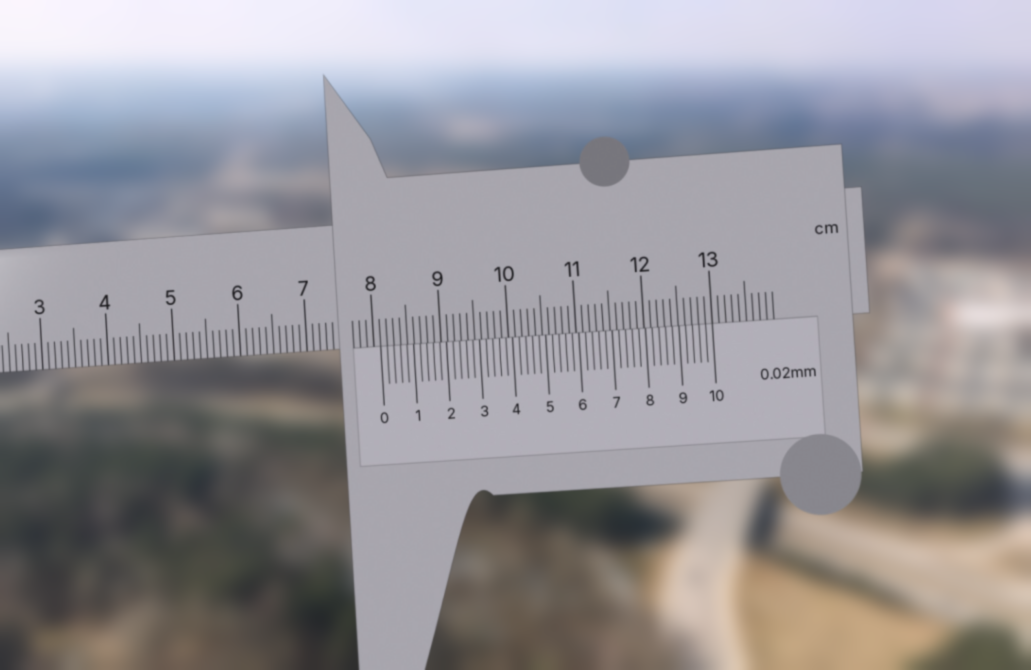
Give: 81.0,mm
